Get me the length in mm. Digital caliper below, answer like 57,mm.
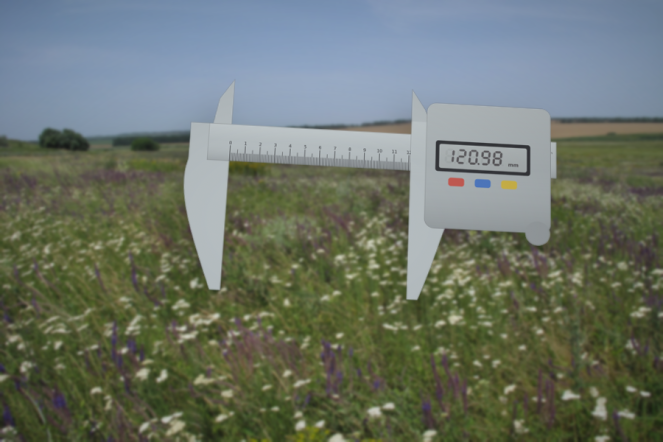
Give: 120.98,mm
